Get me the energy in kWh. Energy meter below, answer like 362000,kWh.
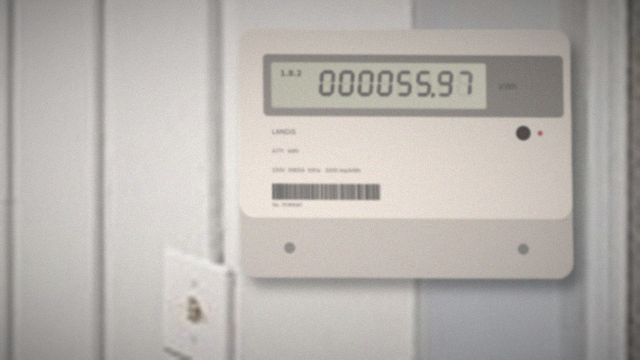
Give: 55.97,kWh
